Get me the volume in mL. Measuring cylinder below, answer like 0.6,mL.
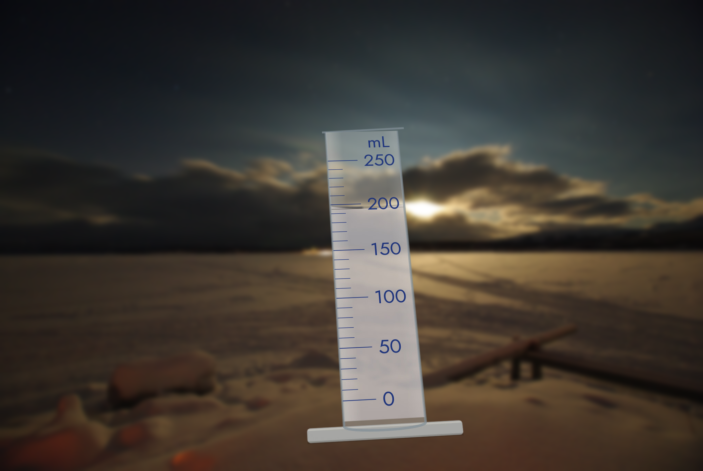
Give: 195,mL
